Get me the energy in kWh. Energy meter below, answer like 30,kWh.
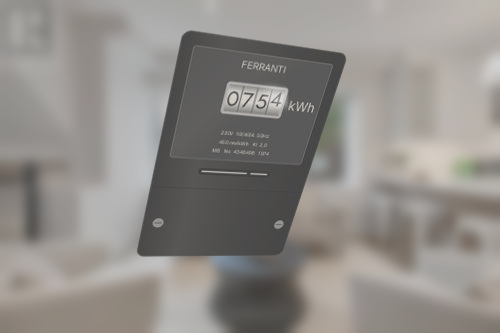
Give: 754,kWh
